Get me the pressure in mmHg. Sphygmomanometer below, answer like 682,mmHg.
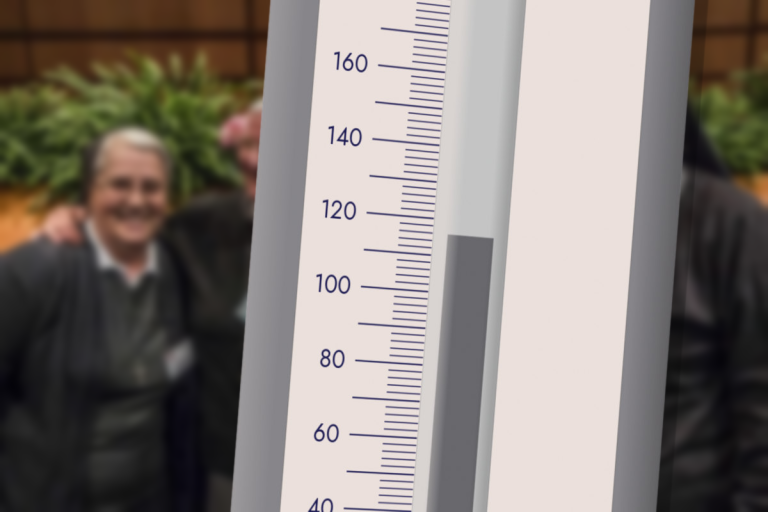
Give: 116,mmHg
